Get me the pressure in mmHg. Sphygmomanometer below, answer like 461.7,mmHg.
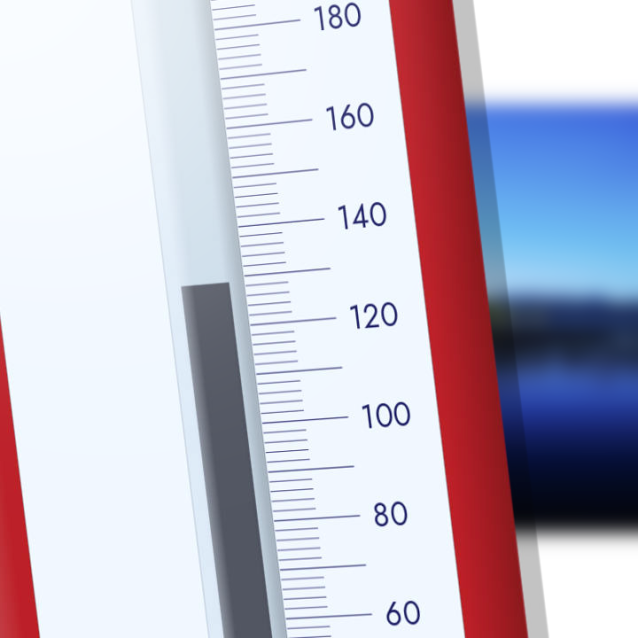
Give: 129,mmHg
